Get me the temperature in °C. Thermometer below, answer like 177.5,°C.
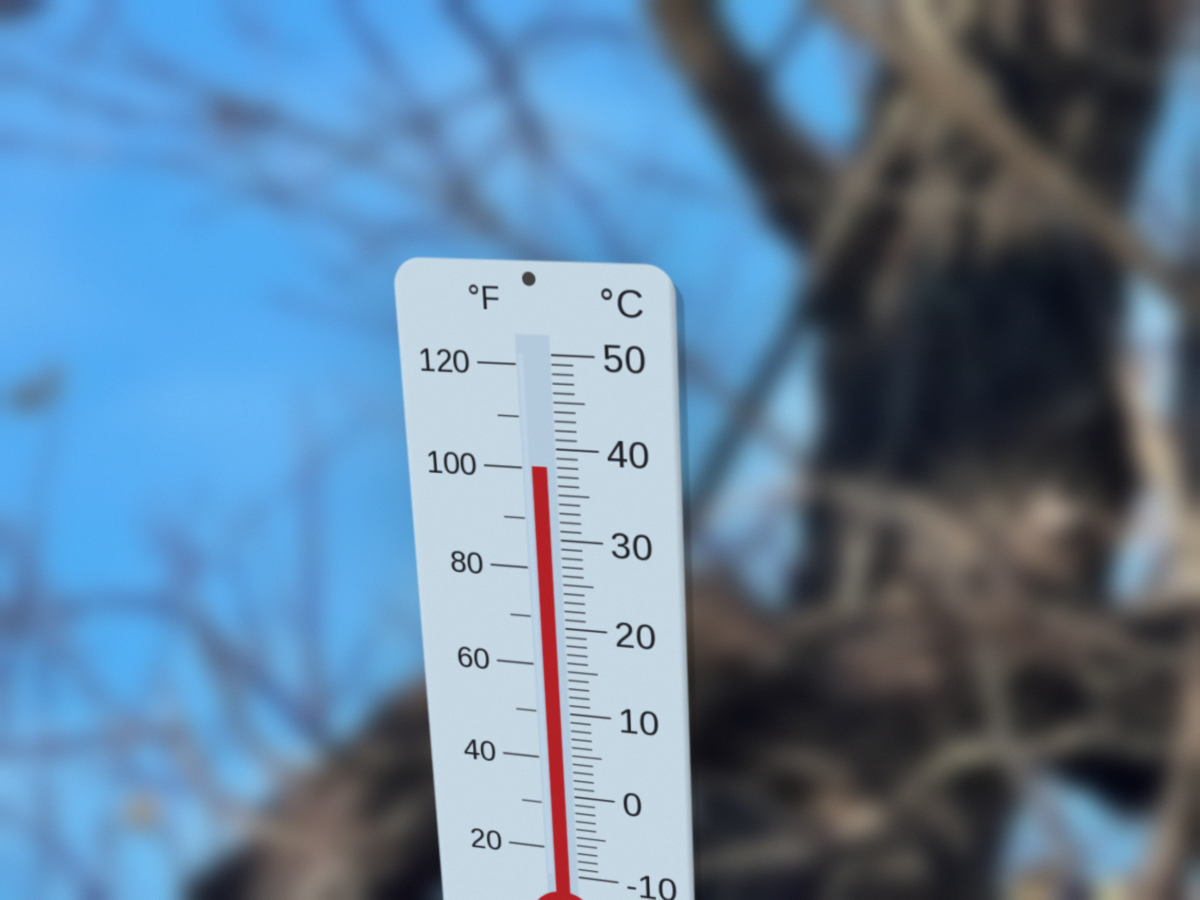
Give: 38,°C
